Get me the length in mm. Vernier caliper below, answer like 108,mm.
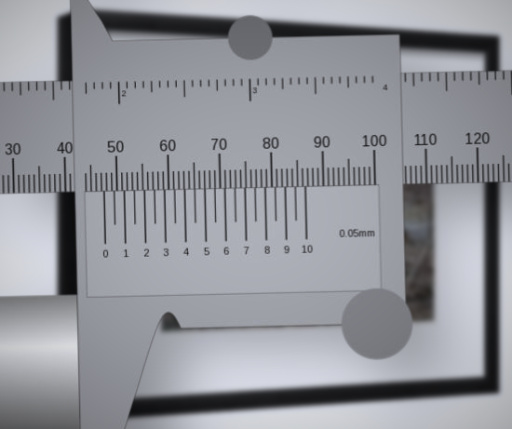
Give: 47.5,mm
